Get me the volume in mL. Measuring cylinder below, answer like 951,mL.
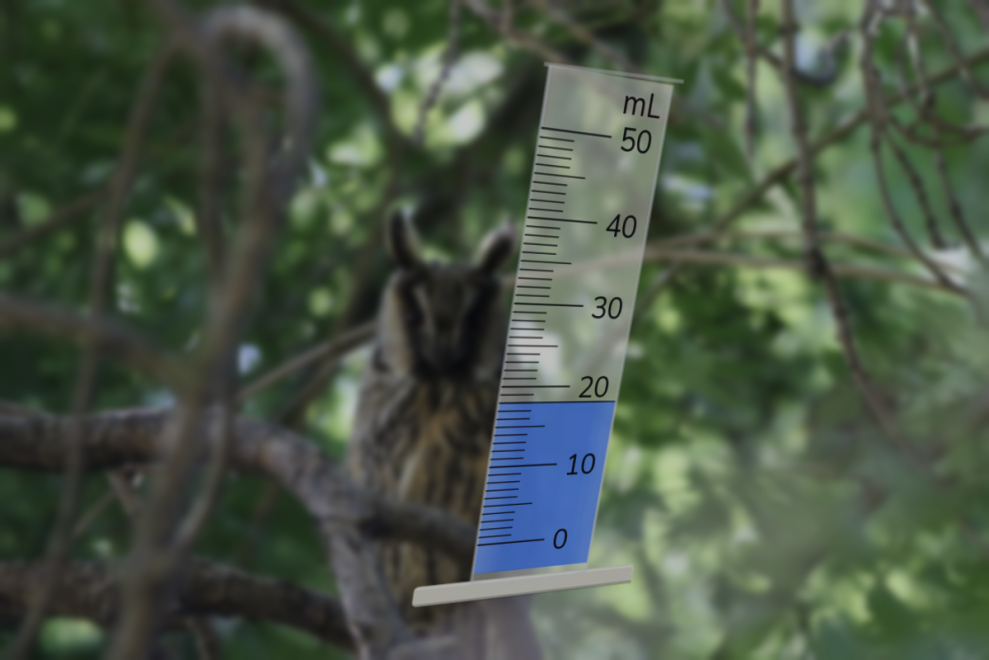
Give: 18,mL
